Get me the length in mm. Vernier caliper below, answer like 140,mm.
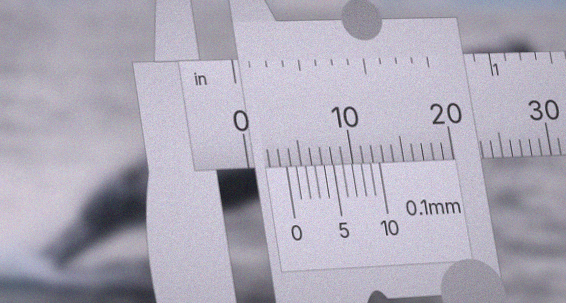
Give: 3.6,mm
